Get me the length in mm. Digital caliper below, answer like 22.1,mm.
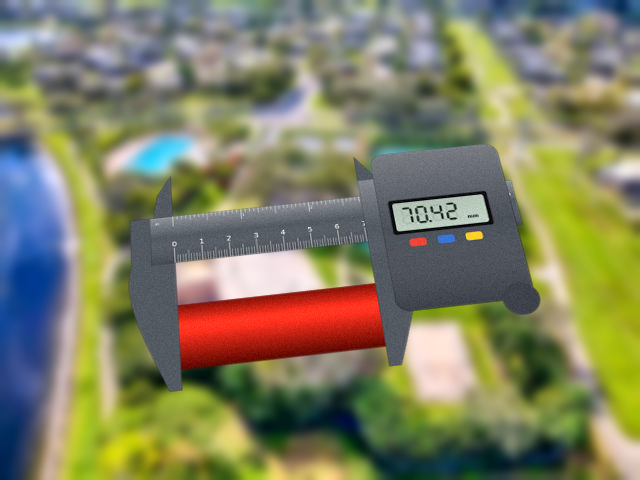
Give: 70.42,mm
